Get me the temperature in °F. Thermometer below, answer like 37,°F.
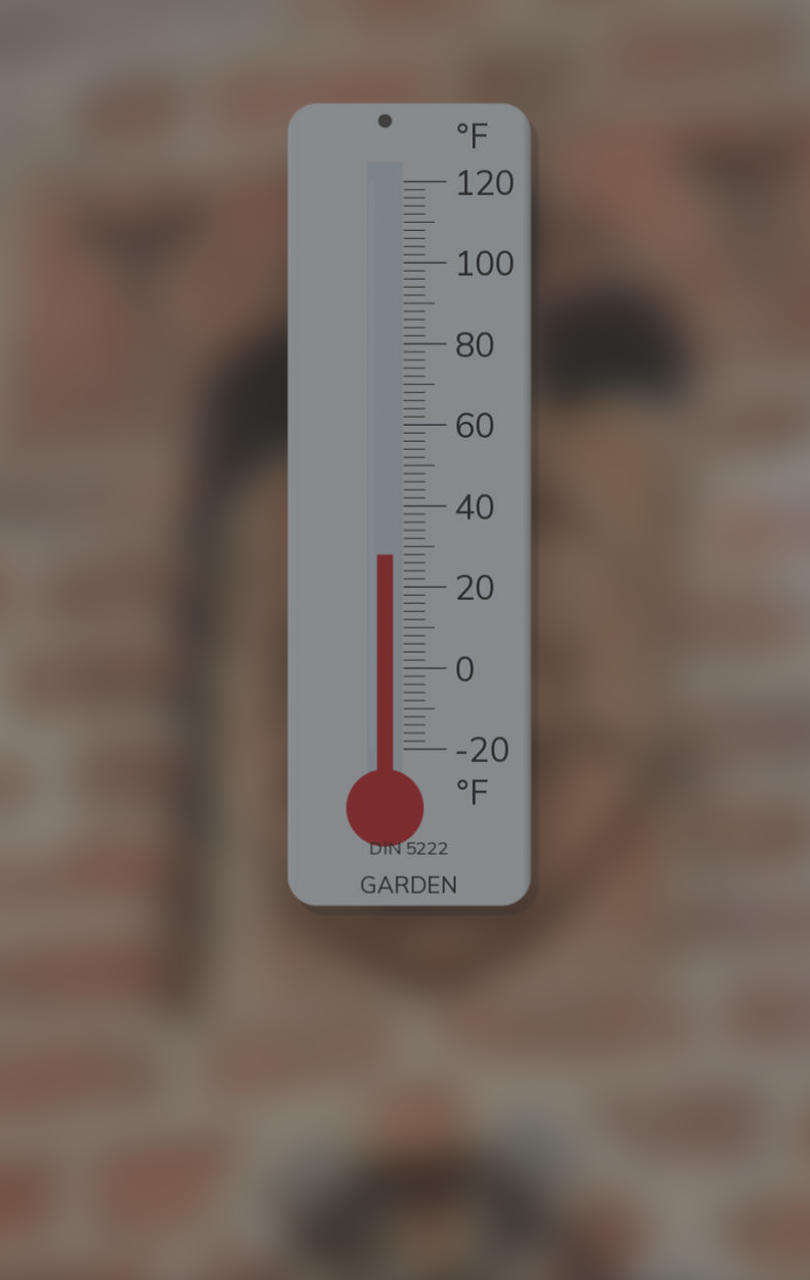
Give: 28,°F
